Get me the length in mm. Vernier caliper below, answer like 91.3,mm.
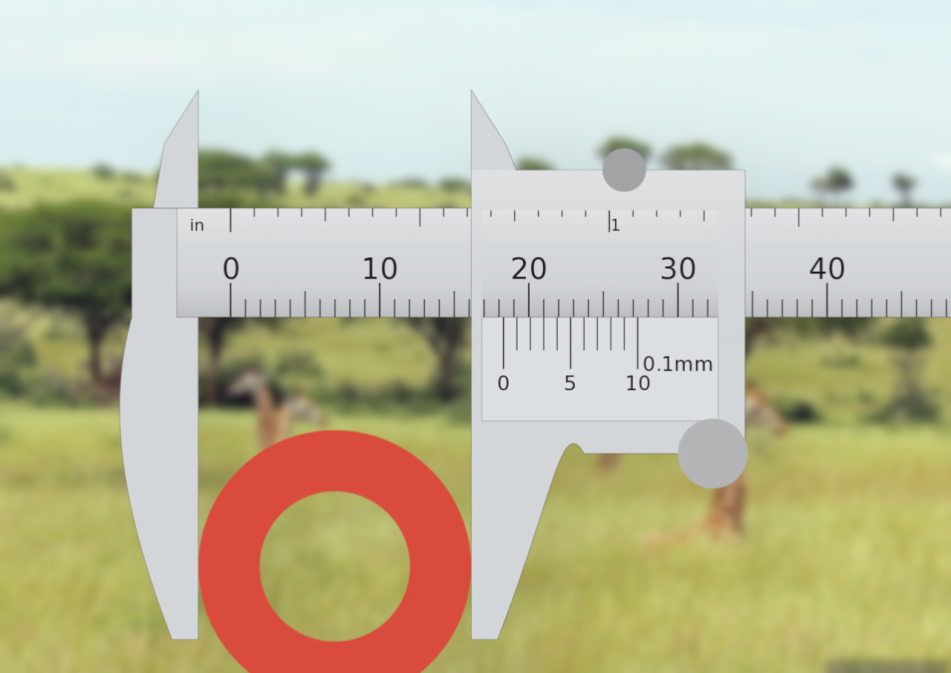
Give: 18.3,mm
